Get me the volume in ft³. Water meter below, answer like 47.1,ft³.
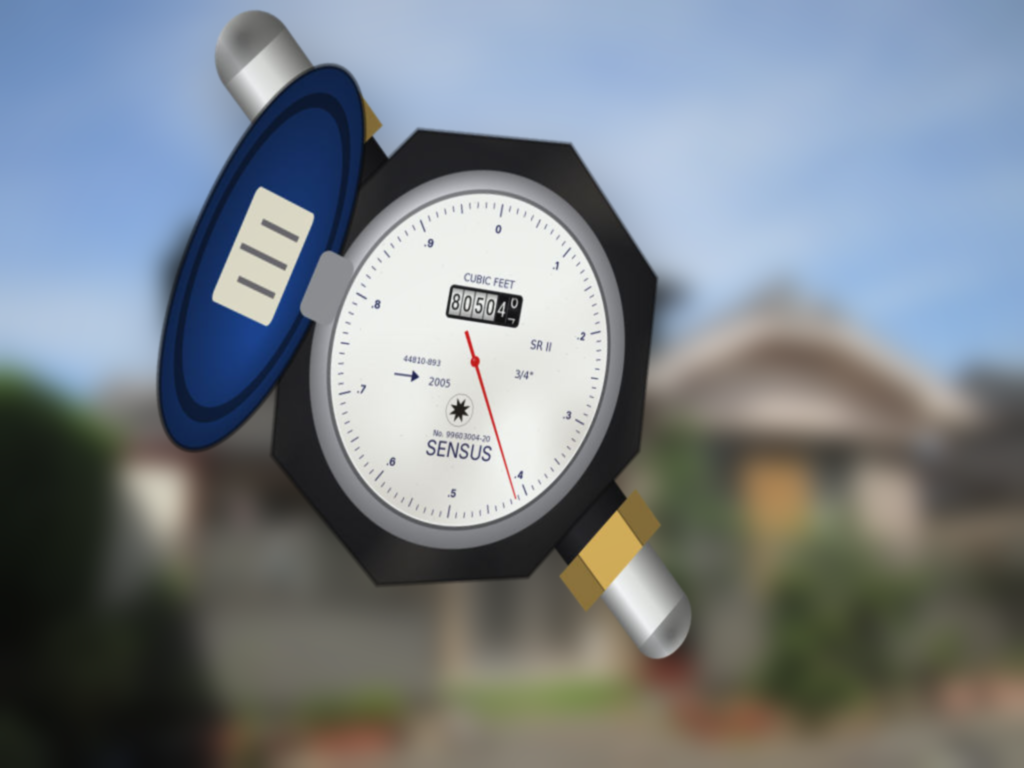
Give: 805046.41,ft³
